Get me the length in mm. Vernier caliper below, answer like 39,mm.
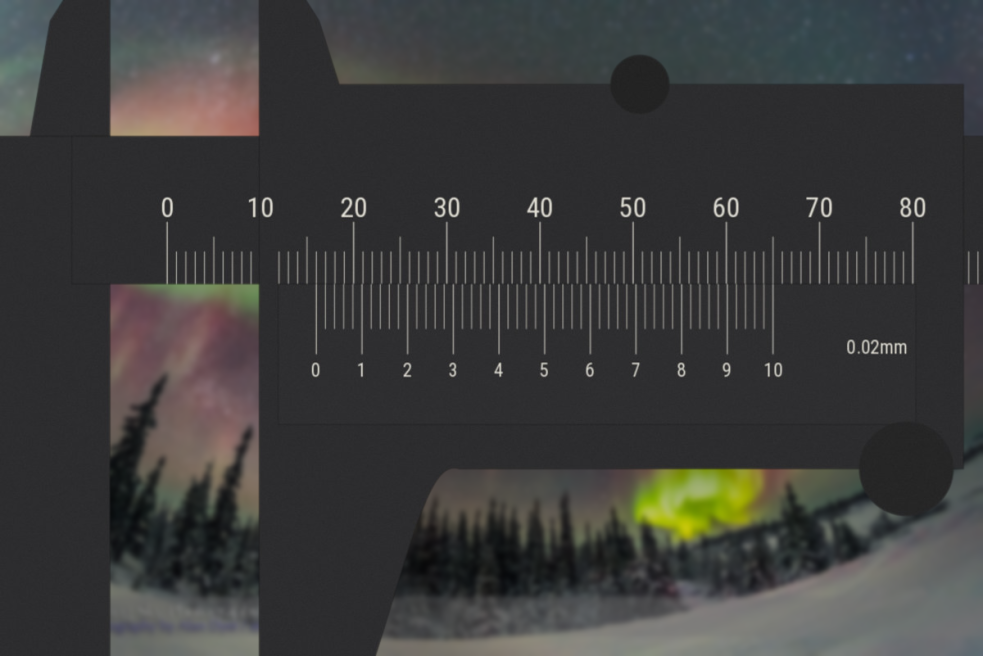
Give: 16.0,mm
